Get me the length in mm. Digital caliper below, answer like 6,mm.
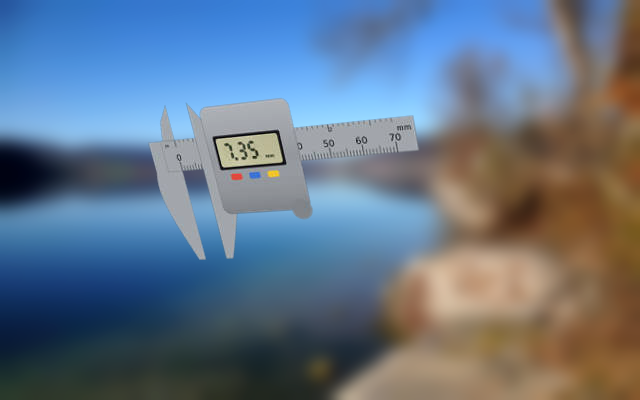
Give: 7.35,mm
